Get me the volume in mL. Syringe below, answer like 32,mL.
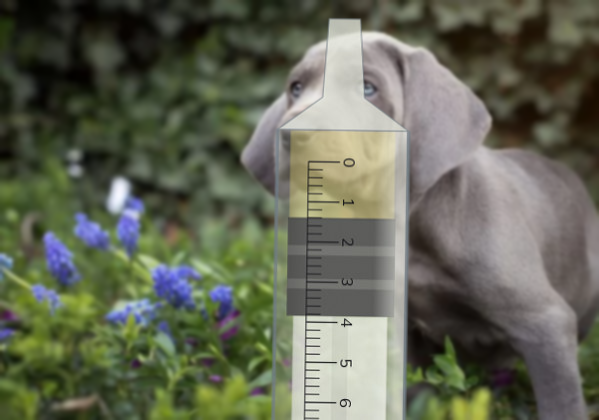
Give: 1.4,mL
